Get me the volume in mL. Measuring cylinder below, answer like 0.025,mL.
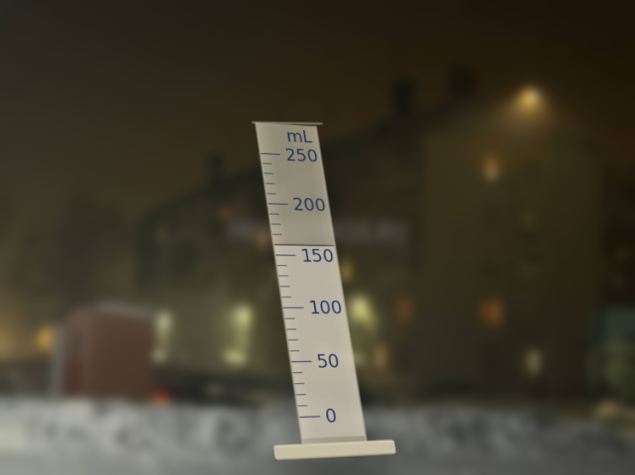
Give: 160,mL
